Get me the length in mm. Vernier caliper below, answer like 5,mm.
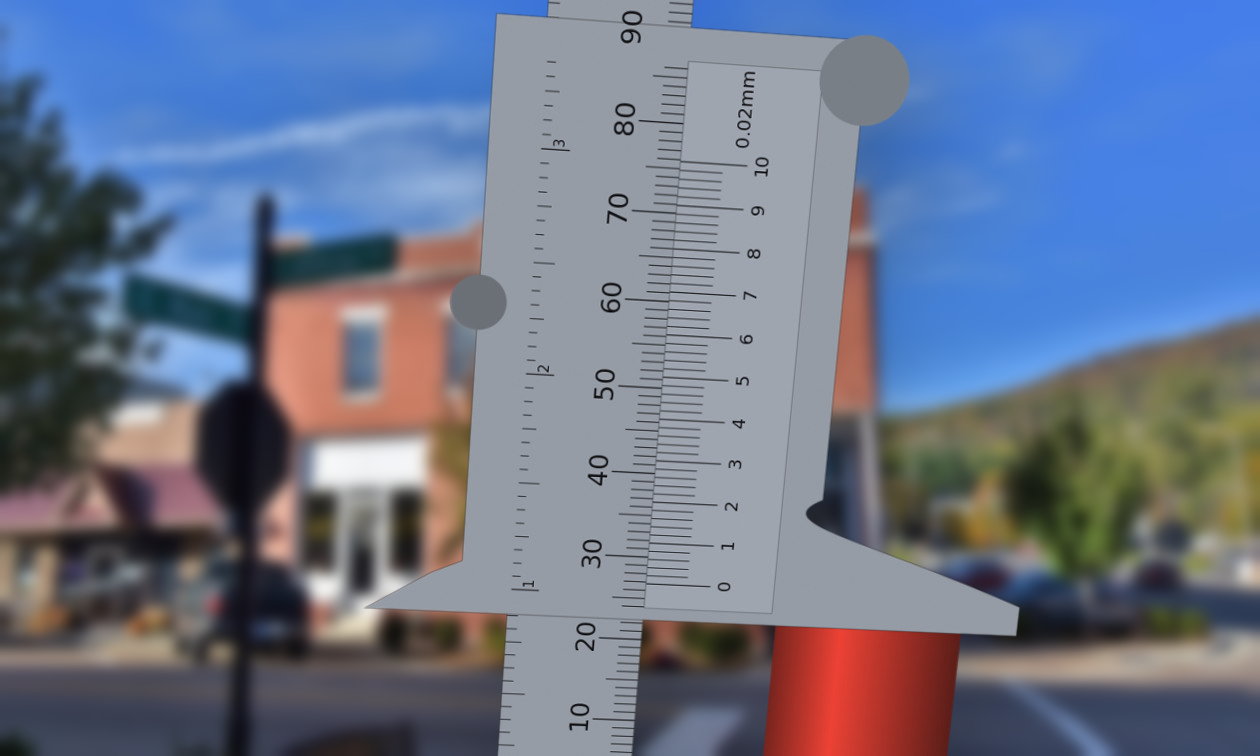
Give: 26.8,mm
